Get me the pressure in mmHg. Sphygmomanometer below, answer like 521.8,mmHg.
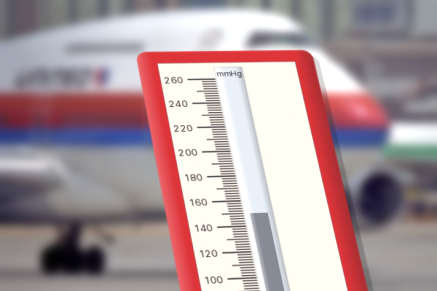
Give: 150,mmHg
